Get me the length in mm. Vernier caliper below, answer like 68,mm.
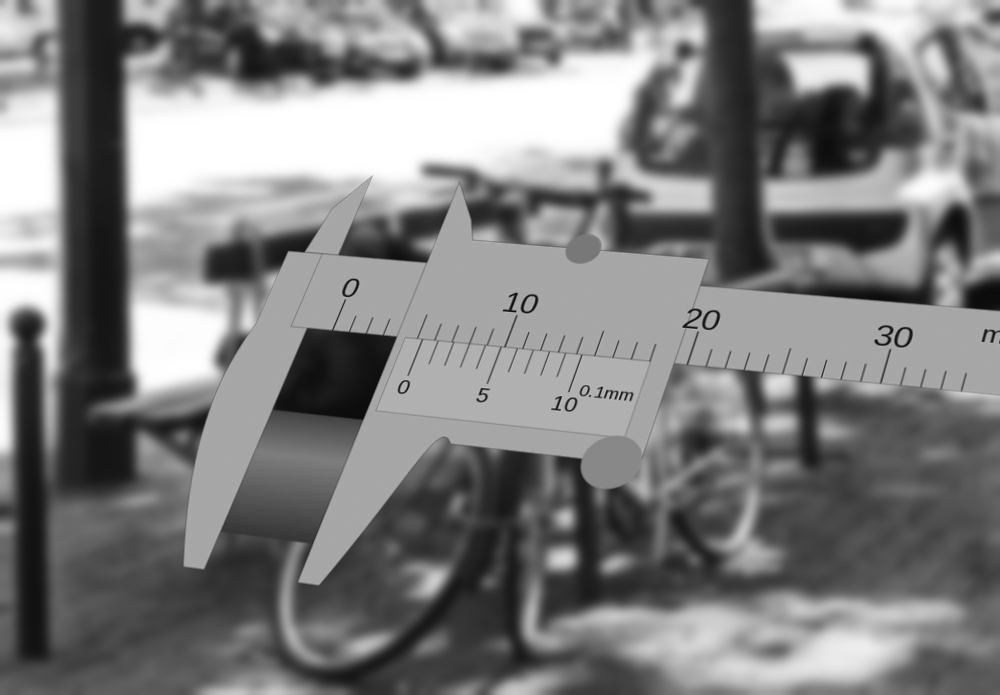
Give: 5.3,mm
